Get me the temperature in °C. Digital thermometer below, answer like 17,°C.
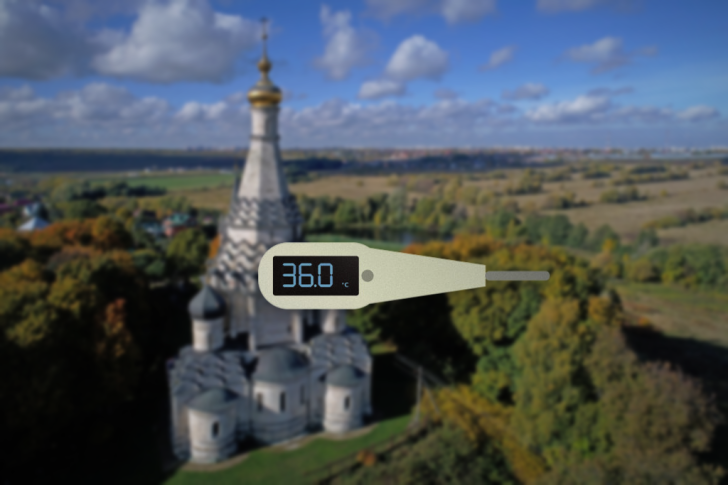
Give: 36.0,°C
